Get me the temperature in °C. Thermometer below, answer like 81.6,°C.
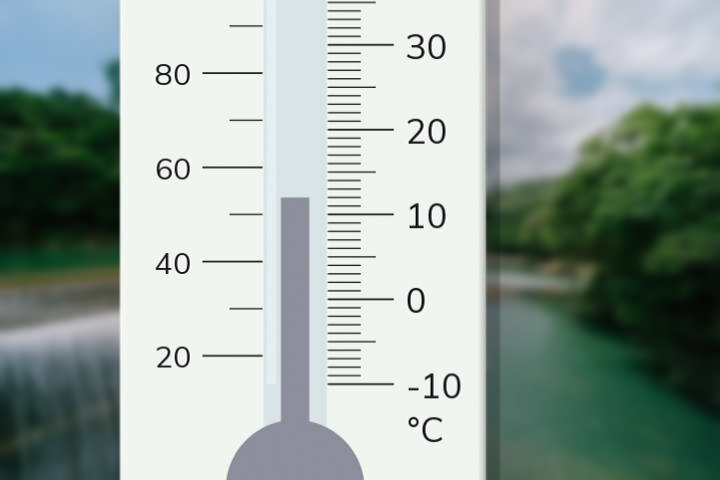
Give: 12,°C
